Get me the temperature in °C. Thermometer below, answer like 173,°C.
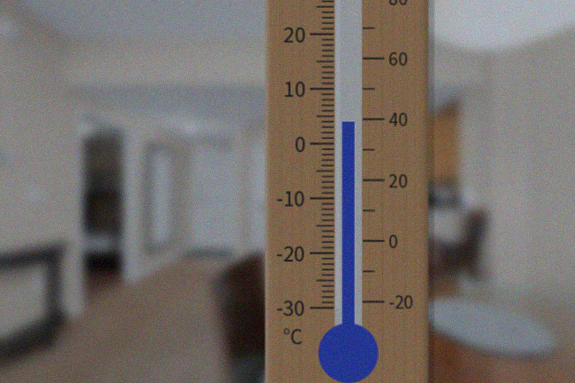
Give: 4,°C
